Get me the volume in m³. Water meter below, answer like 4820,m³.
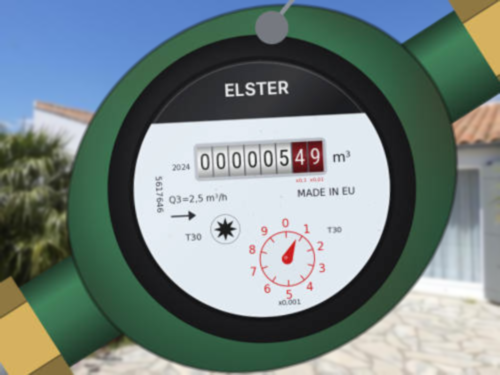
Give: 5.490,m³
